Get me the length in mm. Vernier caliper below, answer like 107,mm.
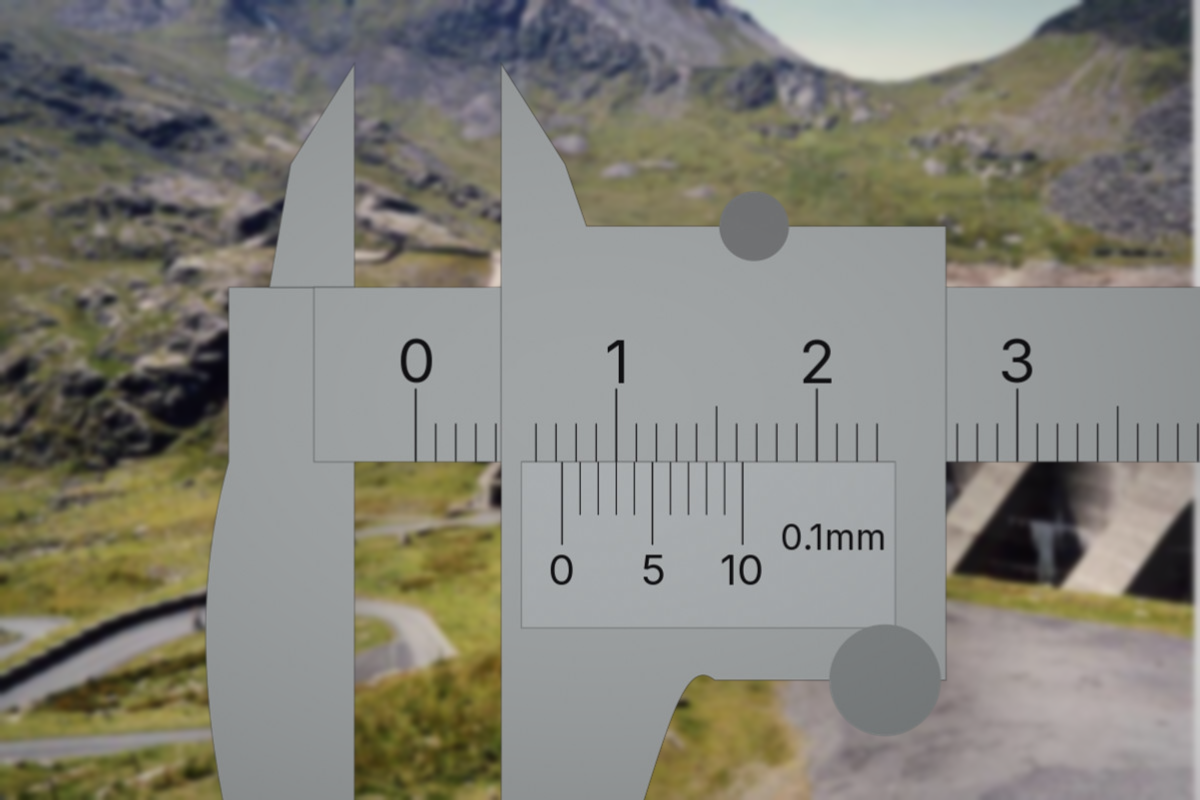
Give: 7.3,mm
